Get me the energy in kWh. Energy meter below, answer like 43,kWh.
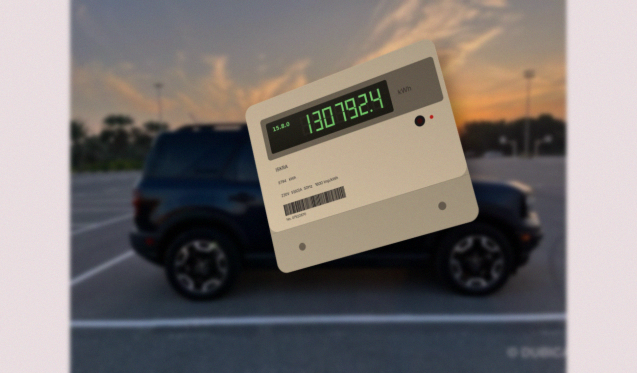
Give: 130792.4,kWh
